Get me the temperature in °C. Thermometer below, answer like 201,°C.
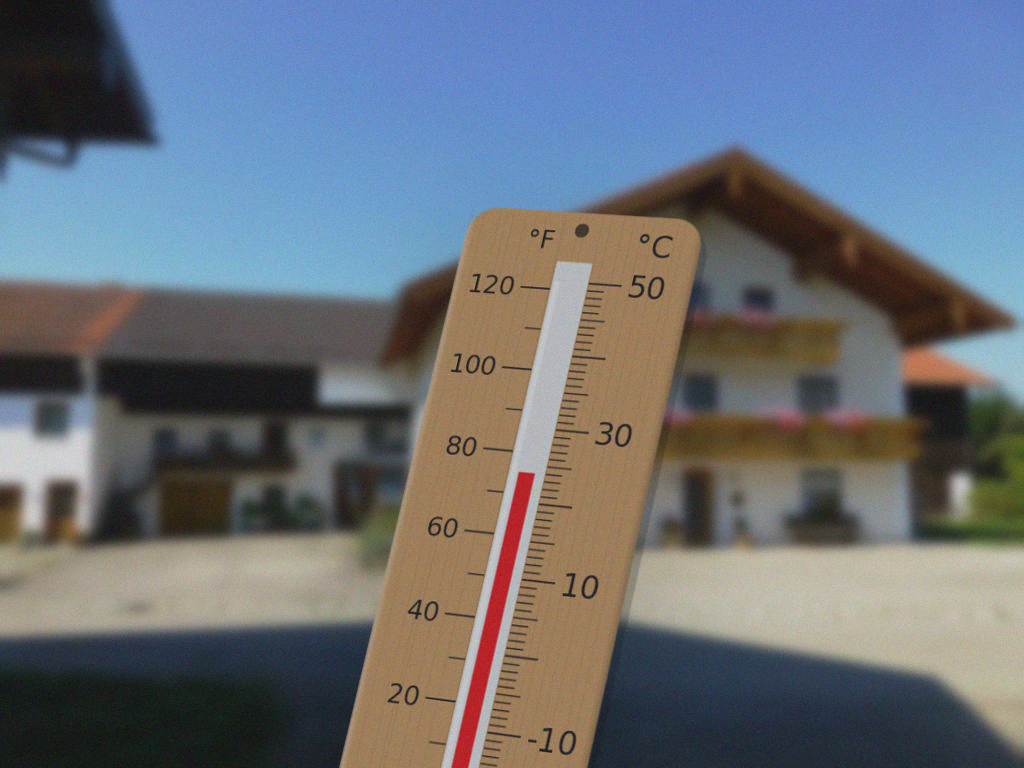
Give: 24,°C
